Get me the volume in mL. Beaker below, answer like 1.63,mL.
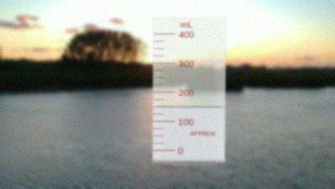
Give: 150,mL
